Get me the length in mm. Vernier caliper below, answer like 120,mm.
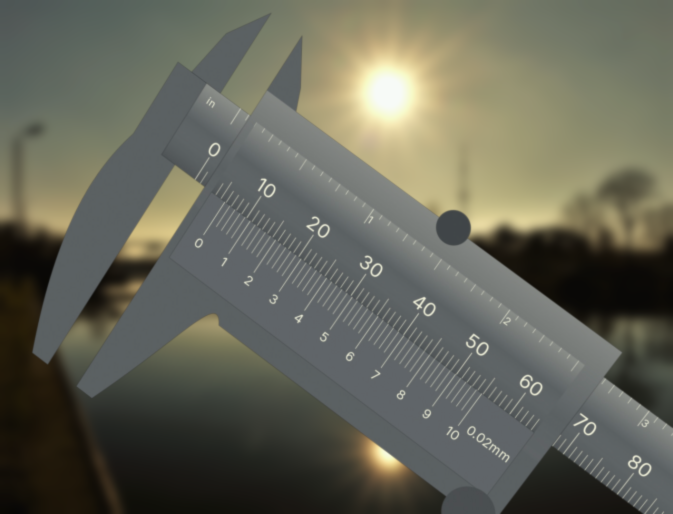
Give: 5.8,mm
